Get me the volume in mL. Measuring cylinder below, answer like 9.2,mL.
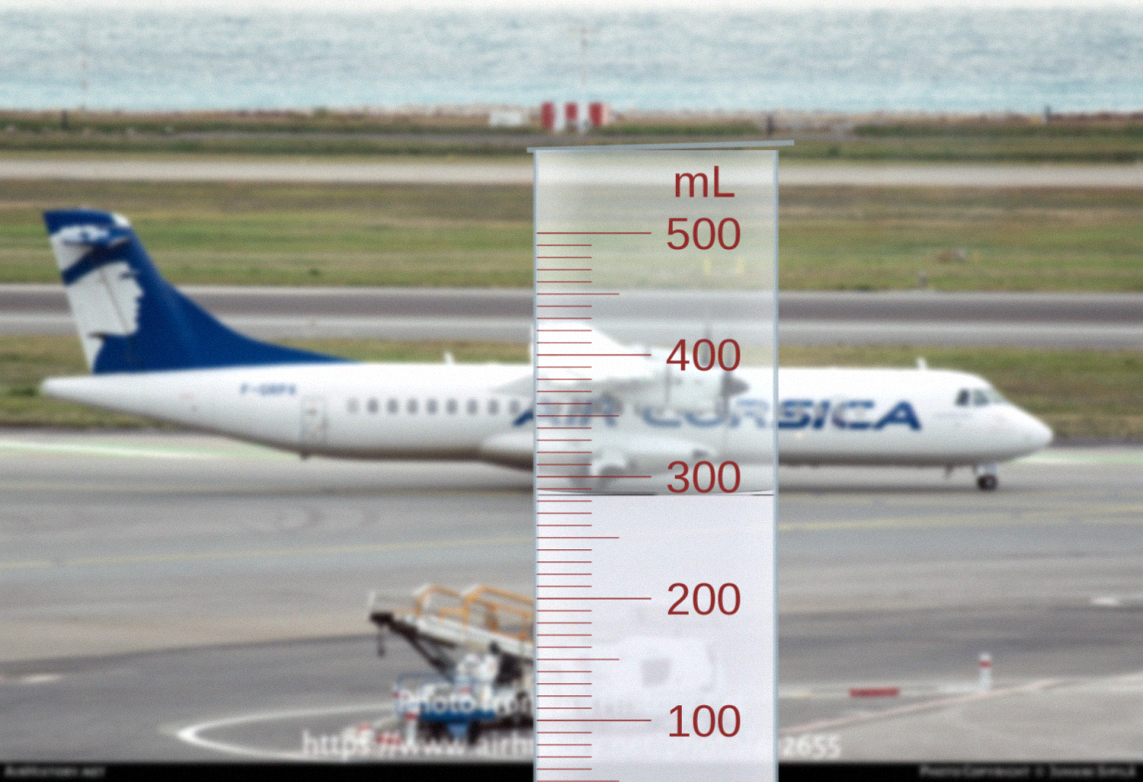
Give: 285,mL
